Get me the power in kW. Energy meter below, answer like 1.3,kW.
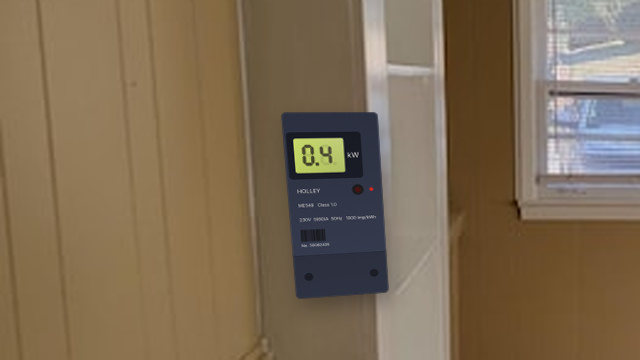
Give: 0.4,kW
